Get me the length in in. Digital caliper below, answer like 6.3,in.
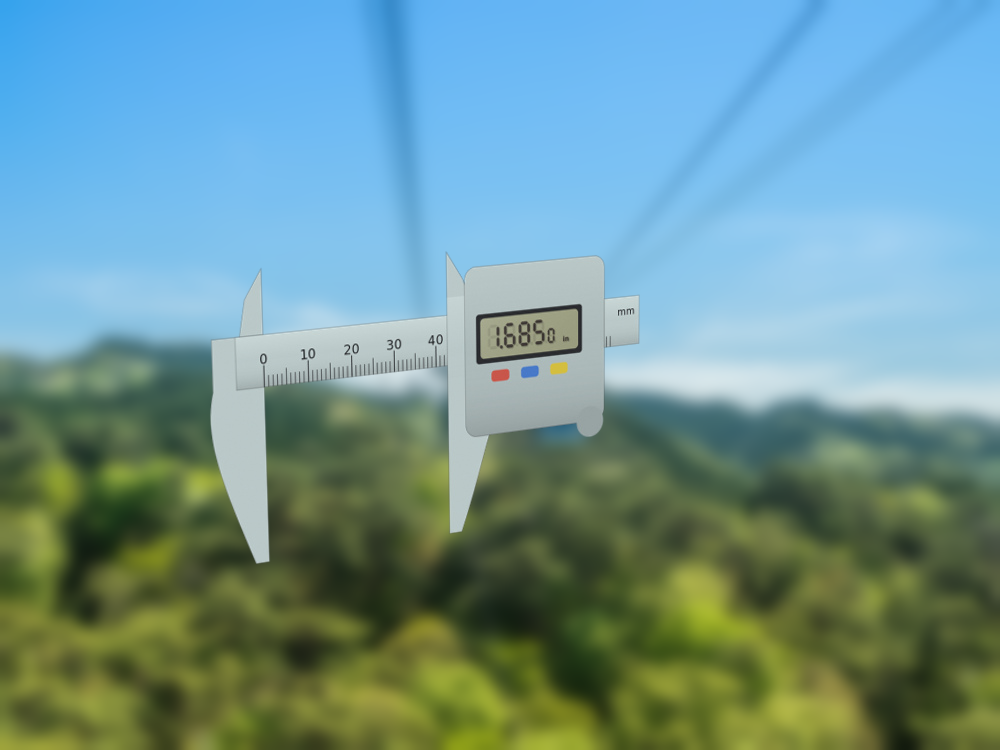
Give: 1.6850,in
